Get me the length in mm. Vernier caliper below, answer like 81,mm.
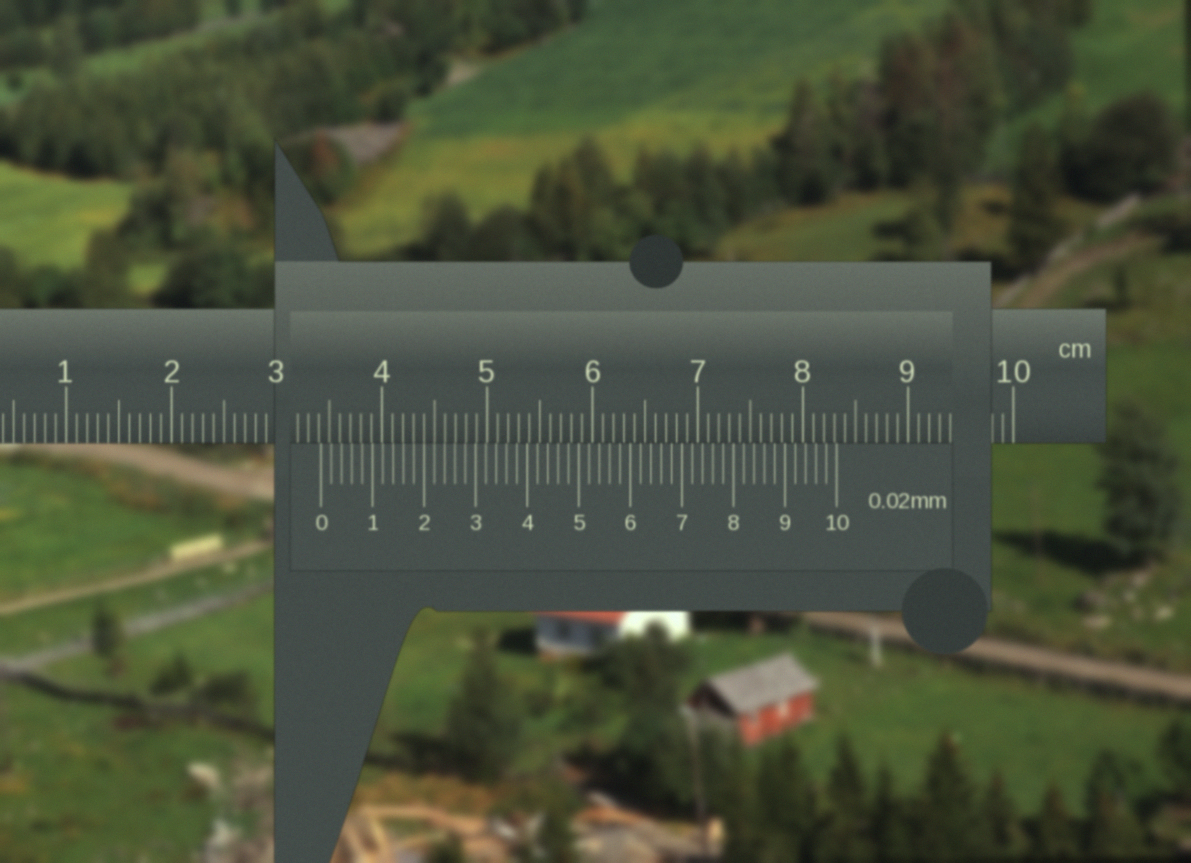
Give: 34.2,mm
